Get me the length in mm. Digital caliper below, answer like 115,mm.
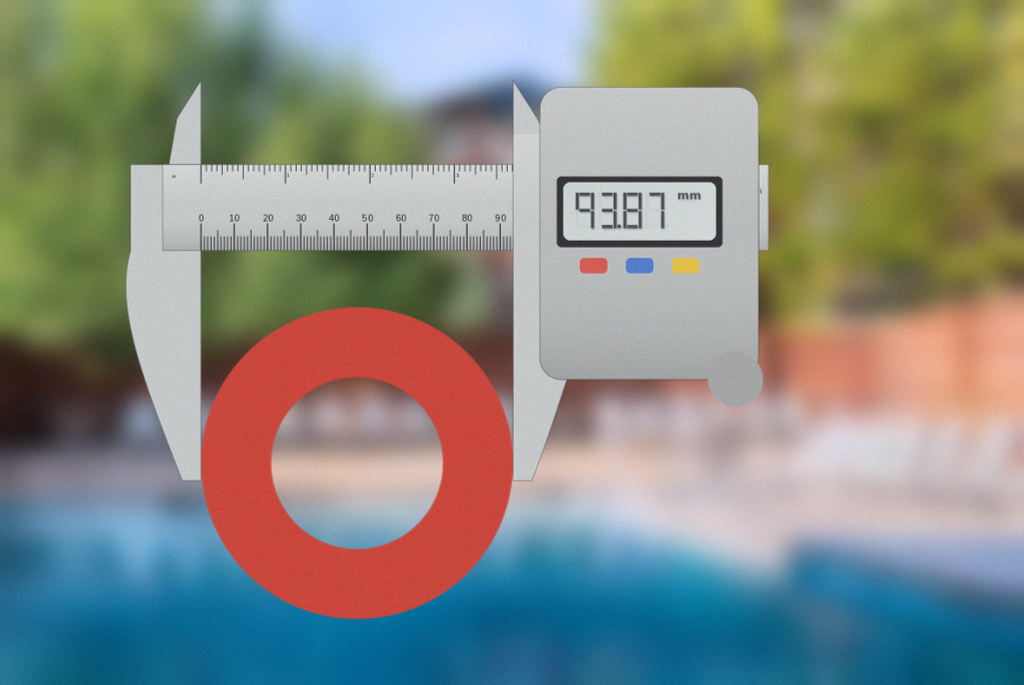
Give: 93.87,mm
